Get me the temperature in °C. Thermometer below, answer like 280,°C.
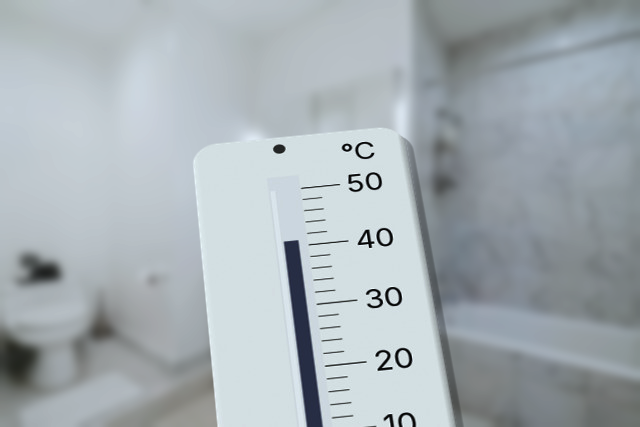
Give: 41,°C
